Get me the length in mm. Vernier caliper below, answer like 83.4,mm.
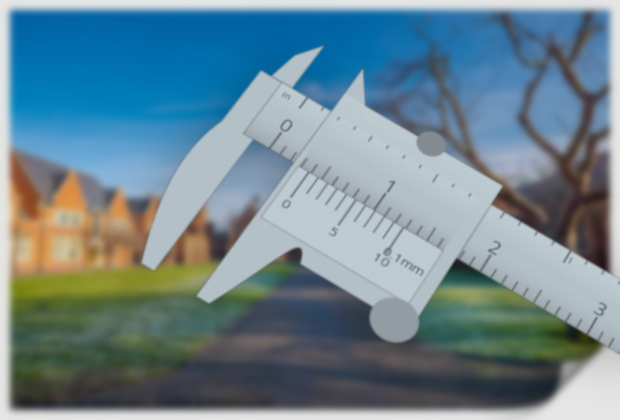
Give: 3.8,mm
